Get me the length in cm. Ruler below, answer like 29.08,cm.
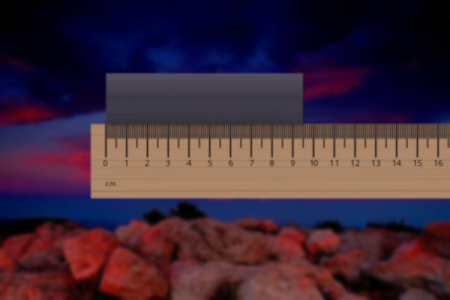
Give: 9.5,cm
